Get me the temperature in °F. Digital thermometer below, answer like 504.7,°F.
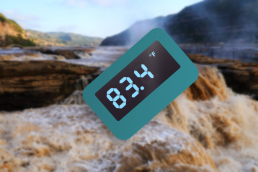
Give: 83.4,°F
